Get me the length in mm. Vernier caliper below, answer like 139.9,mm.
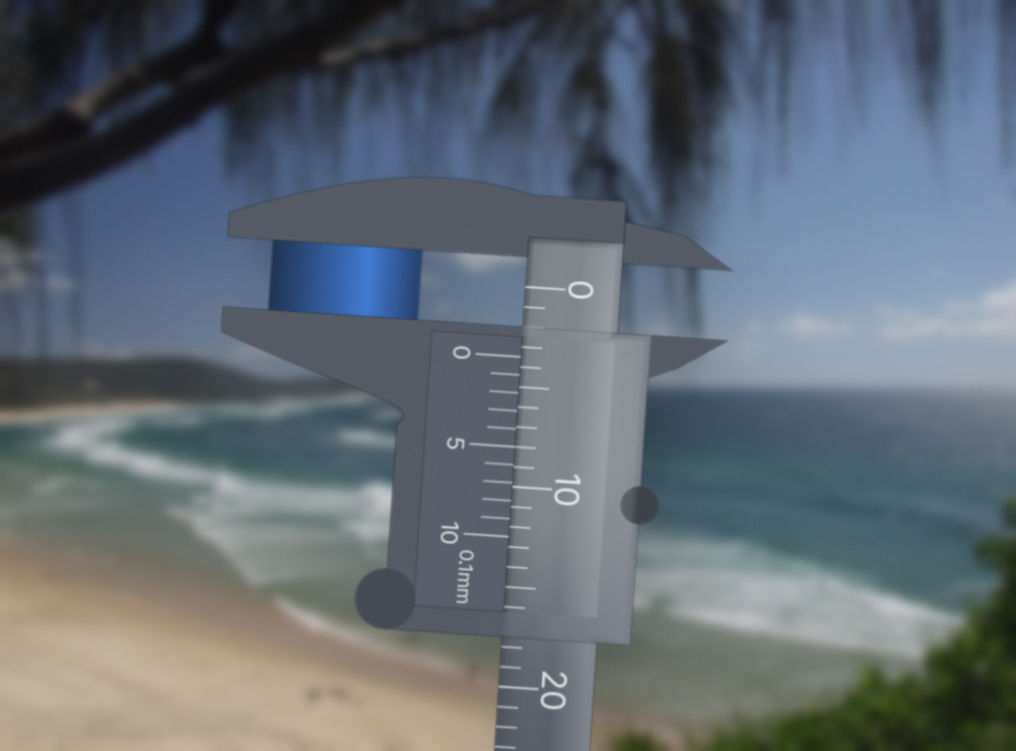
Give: 3.5,mm
